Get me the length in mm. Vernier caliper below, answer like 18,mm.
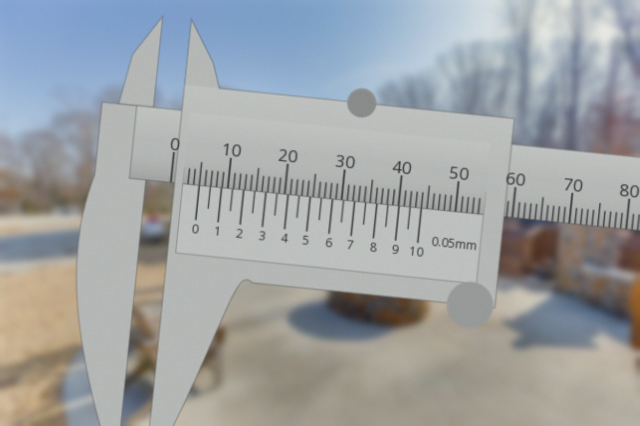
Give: 5.0,mm
